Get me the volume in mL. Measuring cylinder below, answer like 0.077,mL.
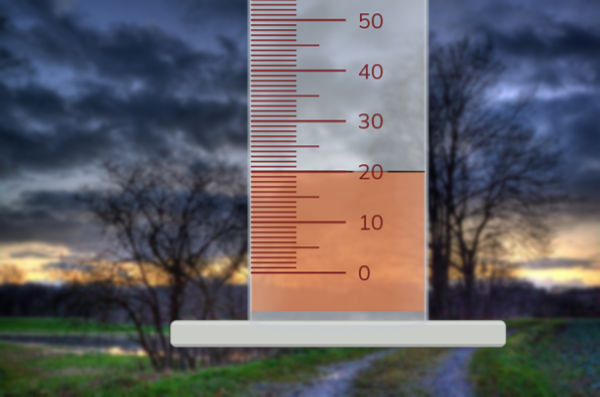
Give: 20,mL
